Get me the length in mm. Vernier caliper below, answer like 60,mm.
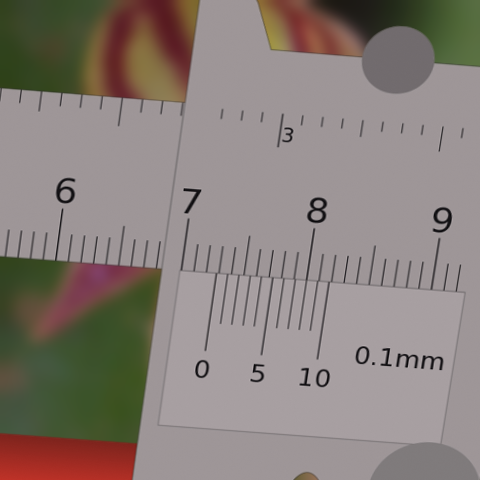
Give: 72.8,mm
